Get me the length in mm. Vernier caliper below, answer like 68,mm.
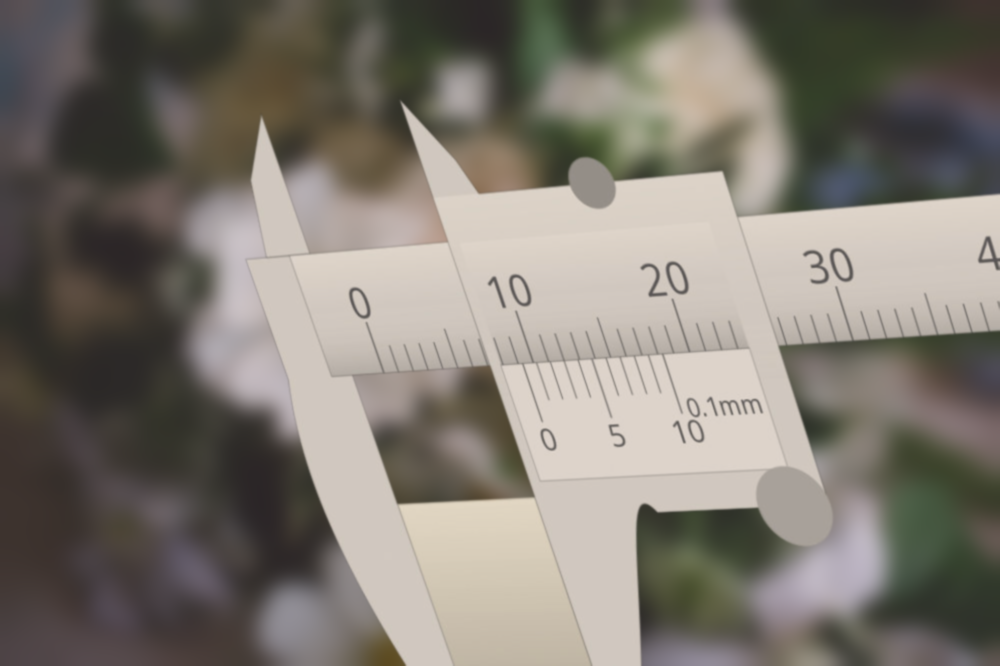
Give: 9.3,mm
